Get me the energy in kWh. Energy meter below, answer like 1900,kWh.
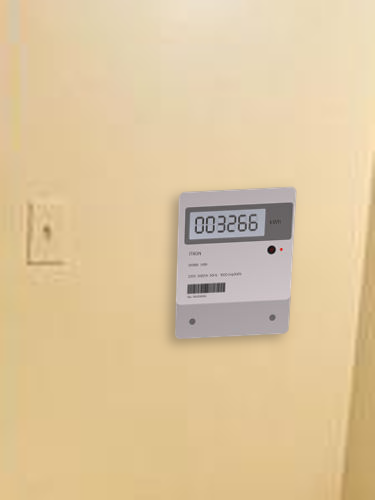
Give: 3266,kWh
